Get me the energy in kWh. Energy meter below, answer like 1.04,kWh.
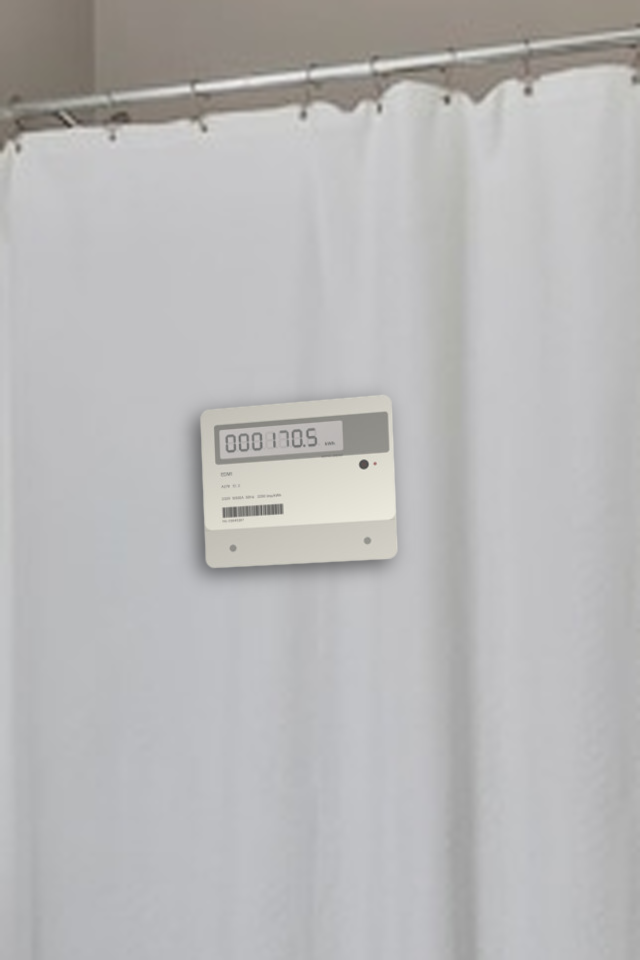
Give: 170.5,kWh
